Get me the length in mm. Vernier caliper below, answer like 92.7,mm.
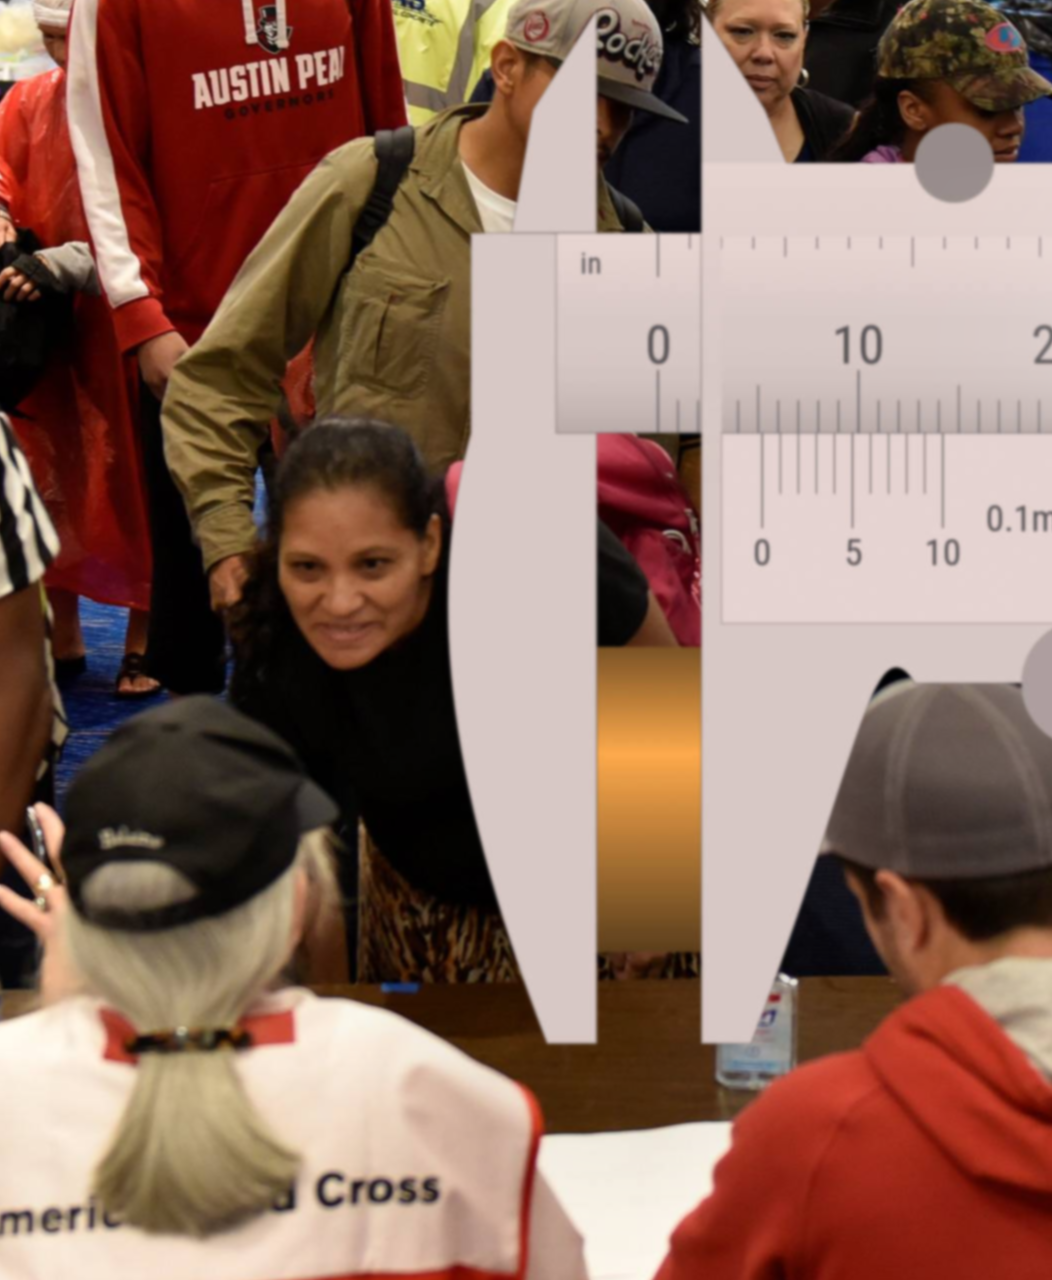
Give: 5.2,mm
